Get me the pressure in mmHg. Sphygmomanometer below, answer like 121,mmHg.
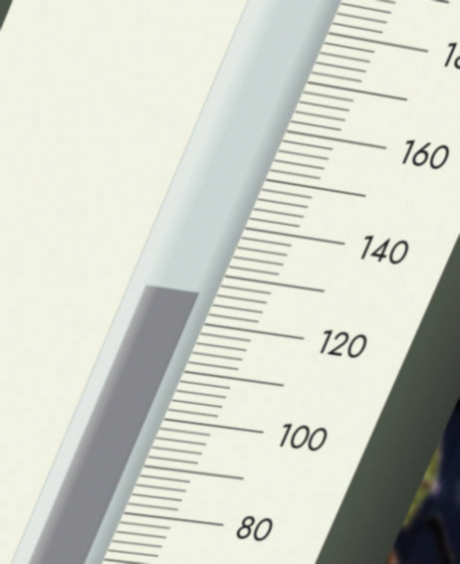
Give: 126,mmHg
